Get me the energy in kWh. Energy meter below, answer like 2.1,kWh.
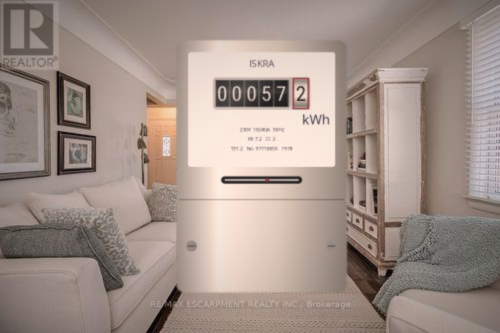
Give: 57.2,kWh
